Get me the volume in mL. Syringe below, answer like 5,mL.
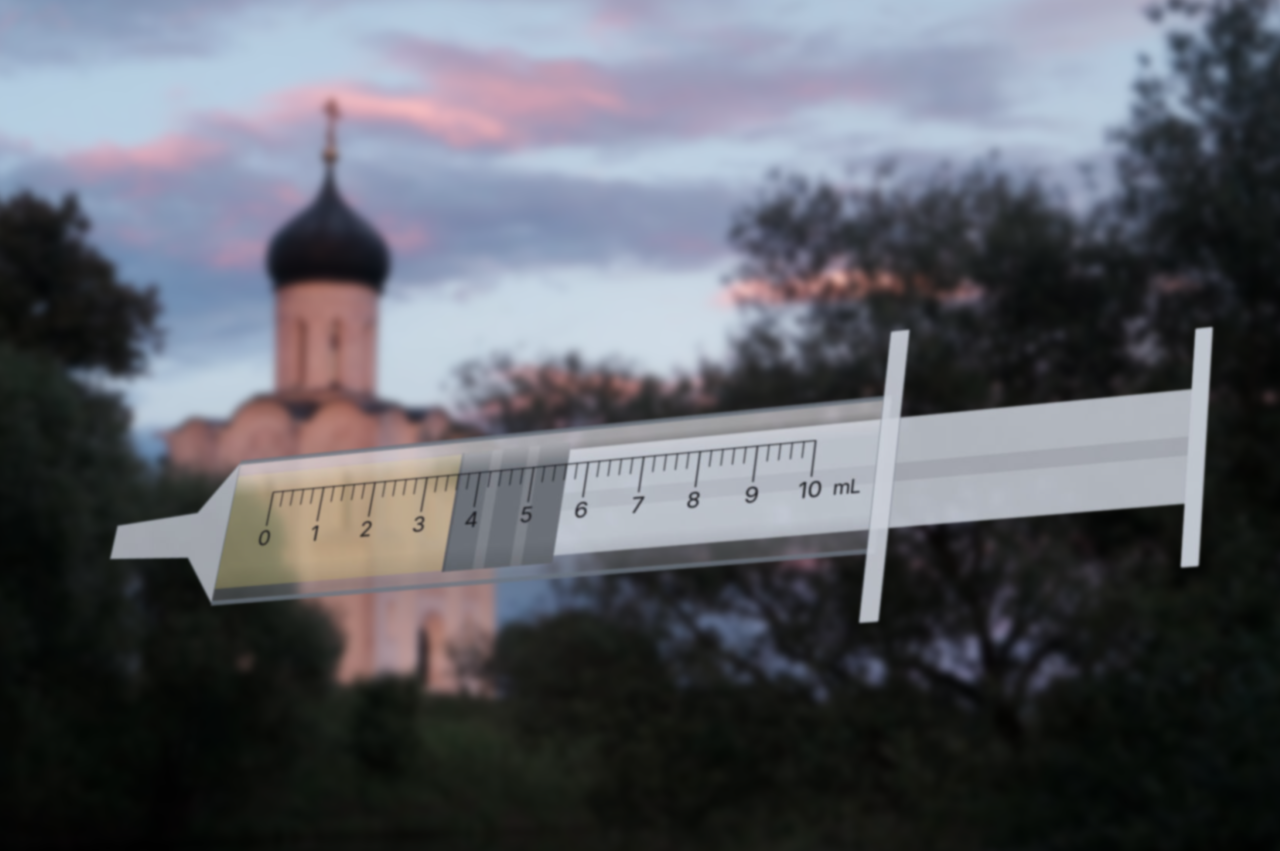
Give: 3.6,mL
